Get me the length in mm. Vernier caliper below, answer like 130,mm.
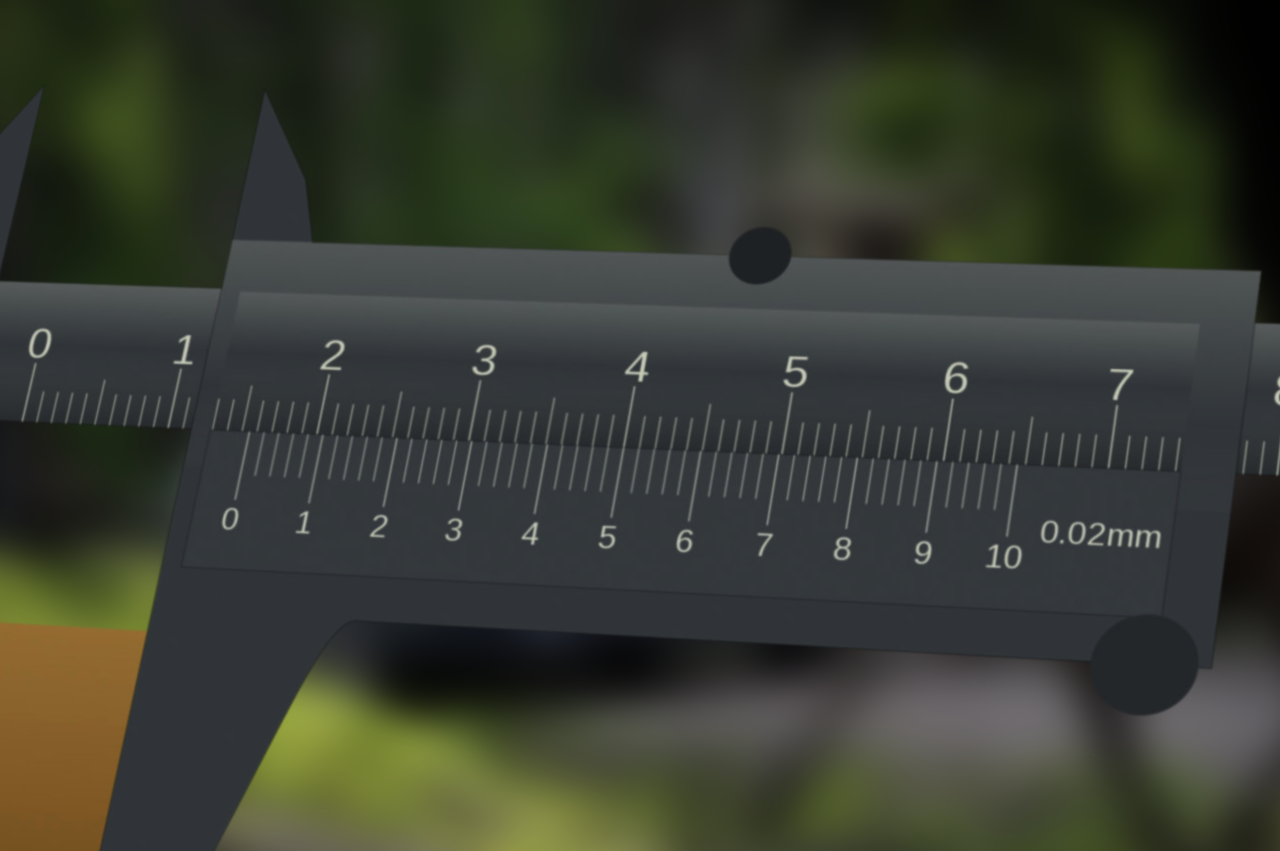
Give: 15.5,mm
